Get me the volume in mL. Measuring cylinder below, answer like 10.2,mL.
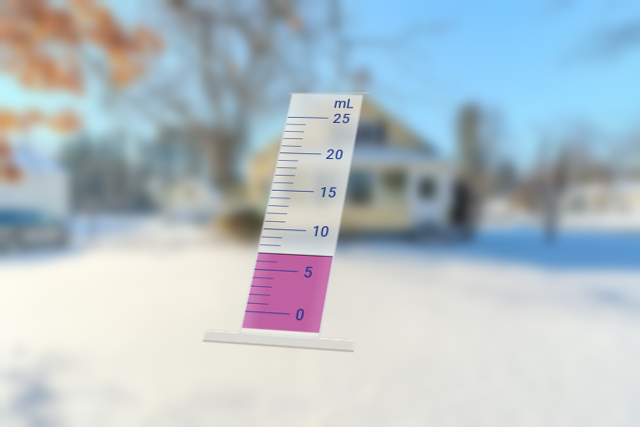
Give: 7,mL
